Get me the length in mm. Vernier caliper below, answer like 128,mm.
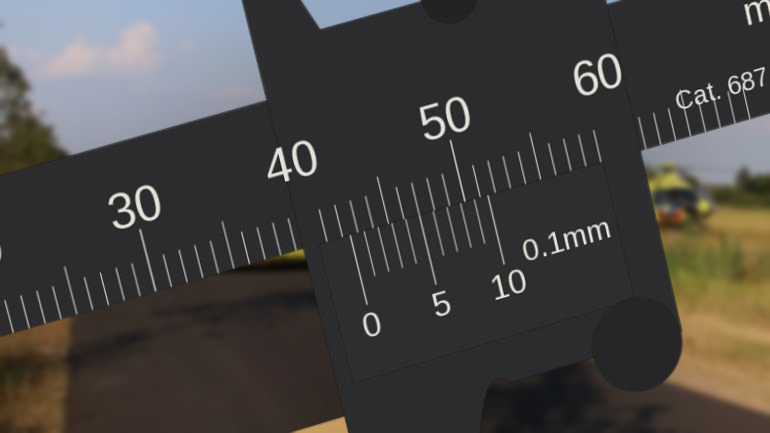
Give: 42.5,mm
